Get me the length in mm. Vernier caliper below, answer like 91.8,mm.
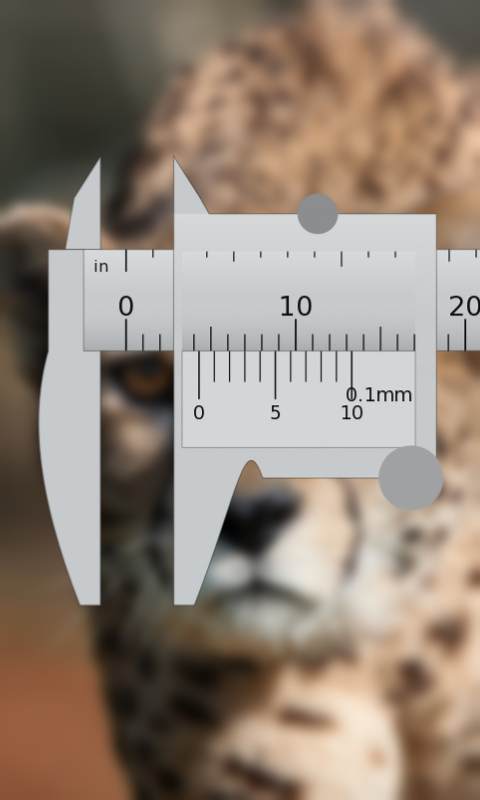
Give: 4.3,mm
